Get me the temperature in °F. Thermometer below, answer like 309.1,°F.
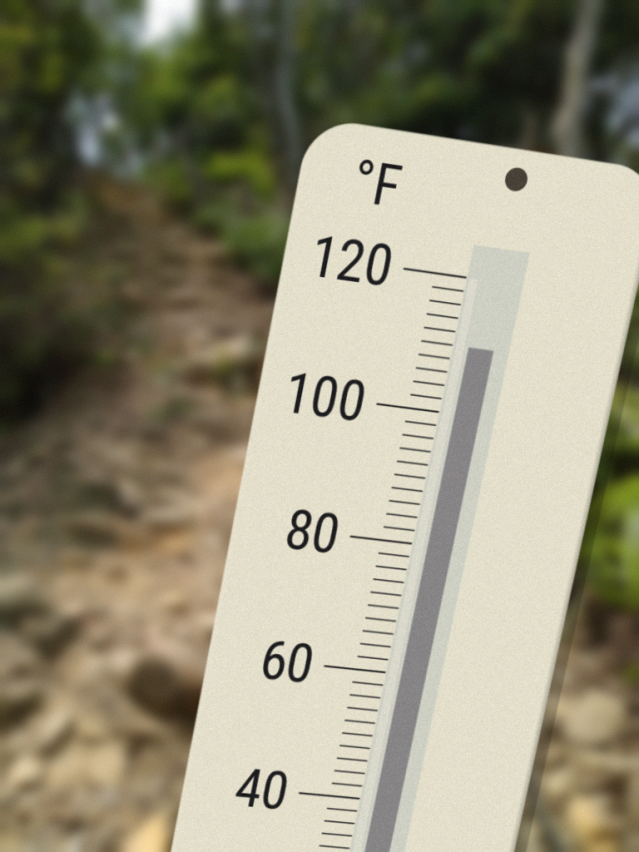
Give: 110,°F
